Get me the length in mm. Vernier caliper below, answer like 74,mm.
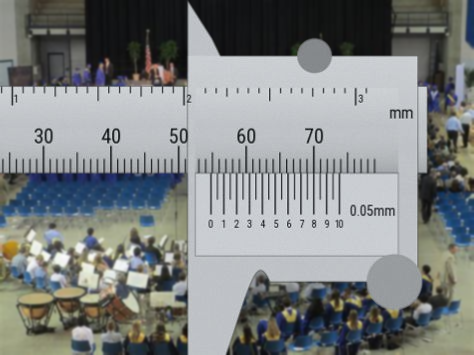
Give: 54.8,mm
